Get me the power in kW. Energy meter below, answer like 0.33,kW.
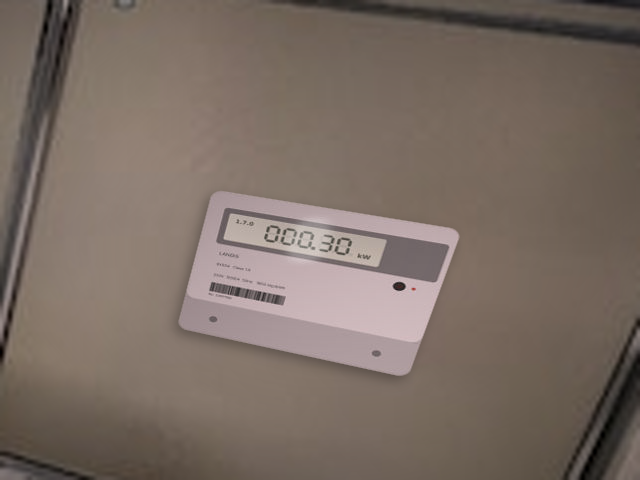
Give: 0.30,kW
